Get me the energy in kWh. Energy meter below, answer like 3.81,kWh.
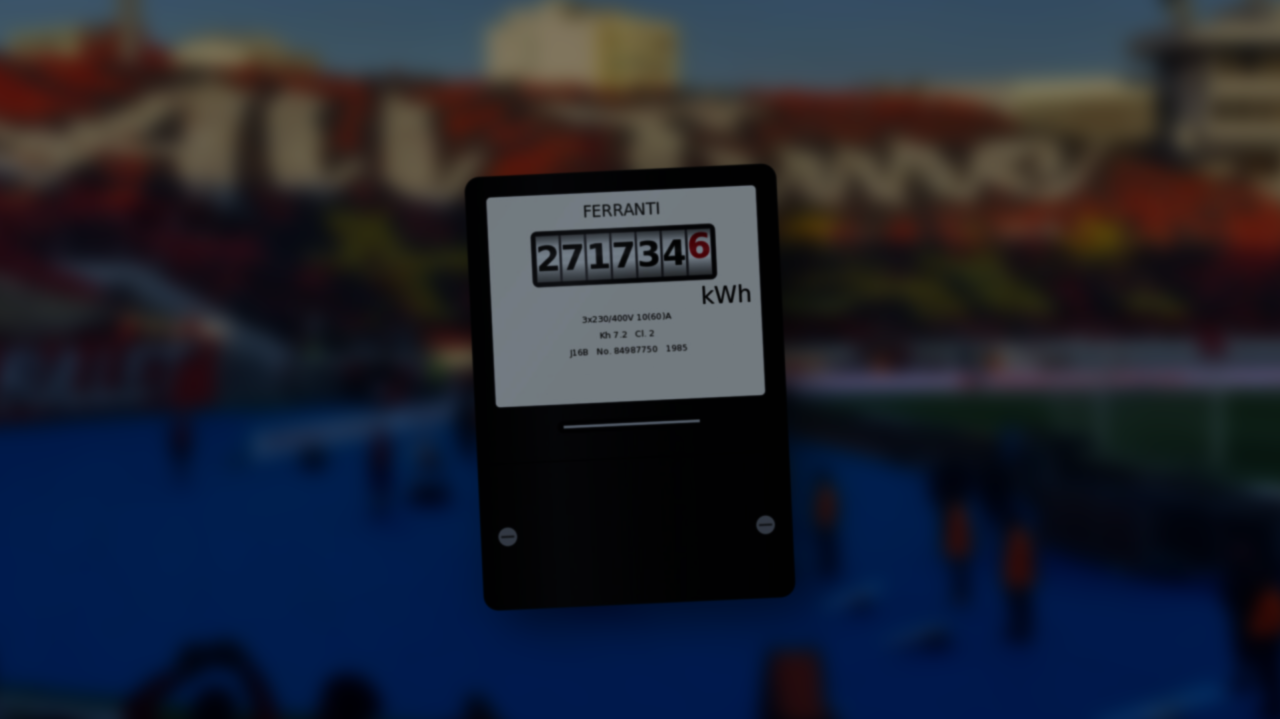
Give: 271734.6,kWh
